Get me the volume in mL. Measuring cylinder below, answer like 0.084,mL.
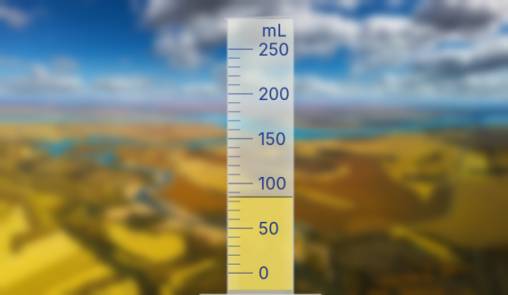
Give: 85,mL
